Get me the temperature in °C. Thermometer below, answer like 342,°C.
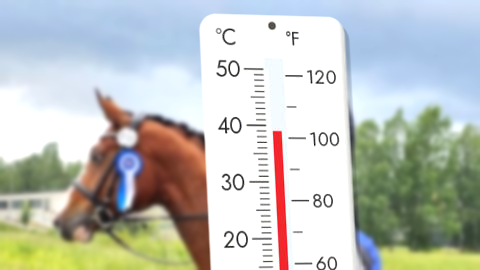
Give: 39,°C
